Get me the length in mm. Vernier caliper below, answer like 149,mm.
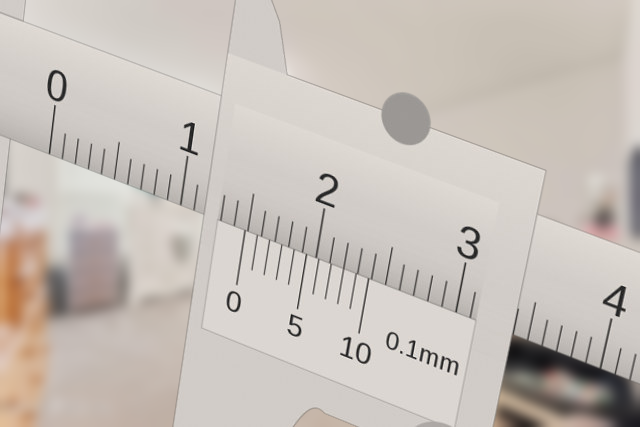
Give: 14.8,mm
